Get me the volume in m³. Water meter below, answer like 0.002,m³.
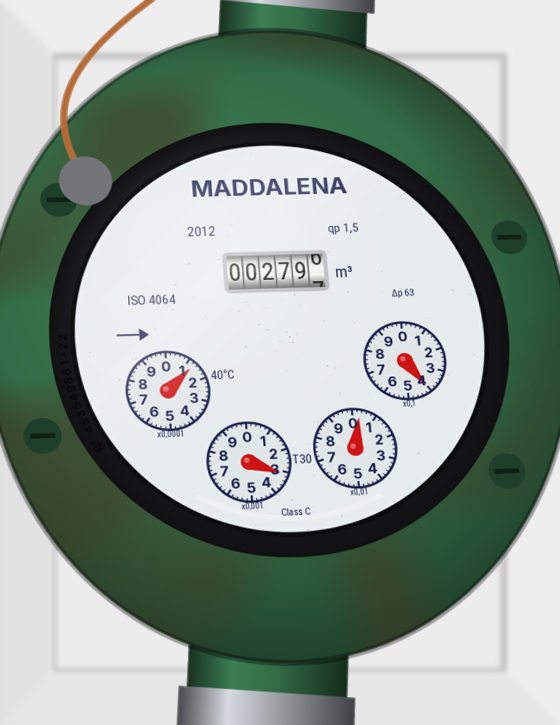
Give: 2796.4031,m³
